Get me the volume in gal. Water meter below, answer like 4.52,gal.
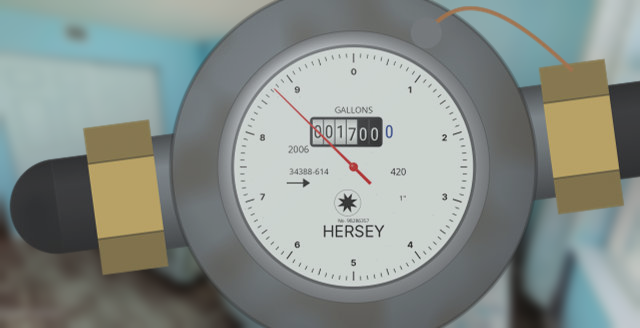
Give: 16998.7,gal
